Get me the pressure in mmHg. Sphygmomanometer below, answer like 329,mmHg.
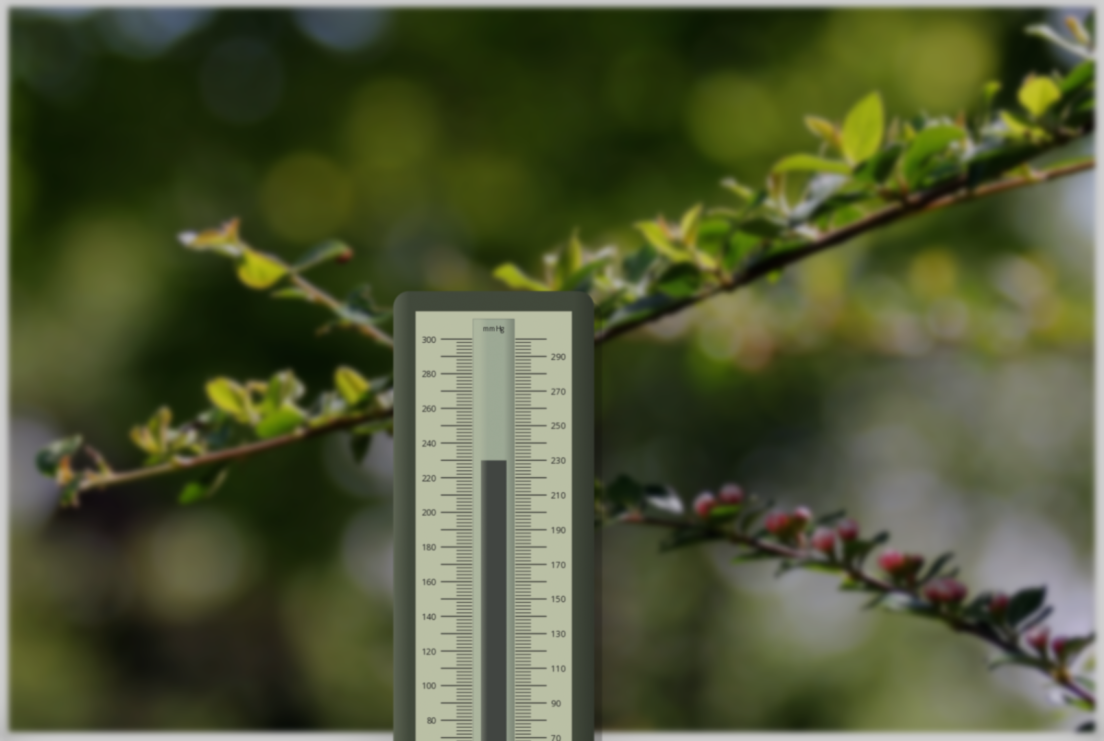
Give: 230,mmHg
